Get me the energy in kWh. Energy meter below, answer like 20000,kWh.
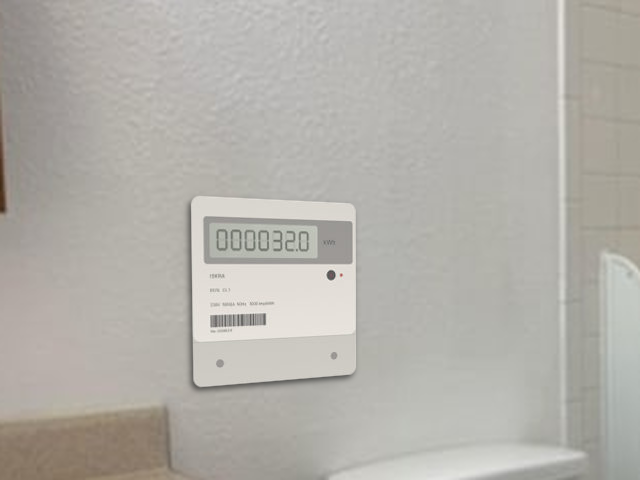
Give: 32.0,kWh
